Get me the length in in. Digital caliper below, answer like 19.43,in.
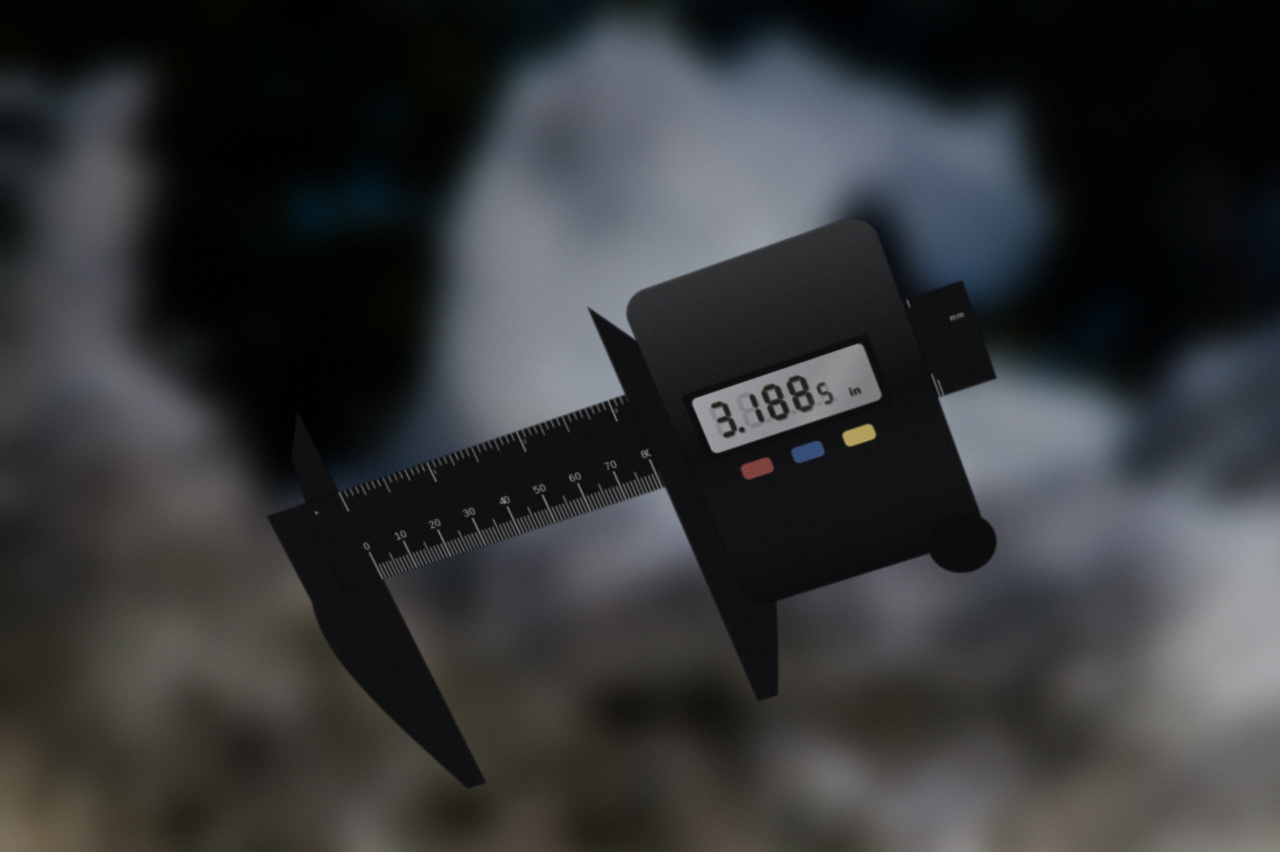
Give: 3.1885,in
